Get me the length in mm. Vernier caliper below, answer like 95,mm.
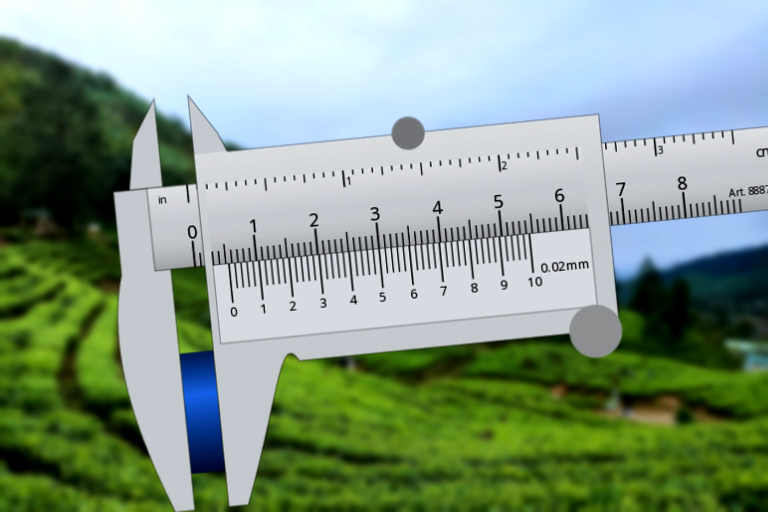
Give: 5.5,mm
